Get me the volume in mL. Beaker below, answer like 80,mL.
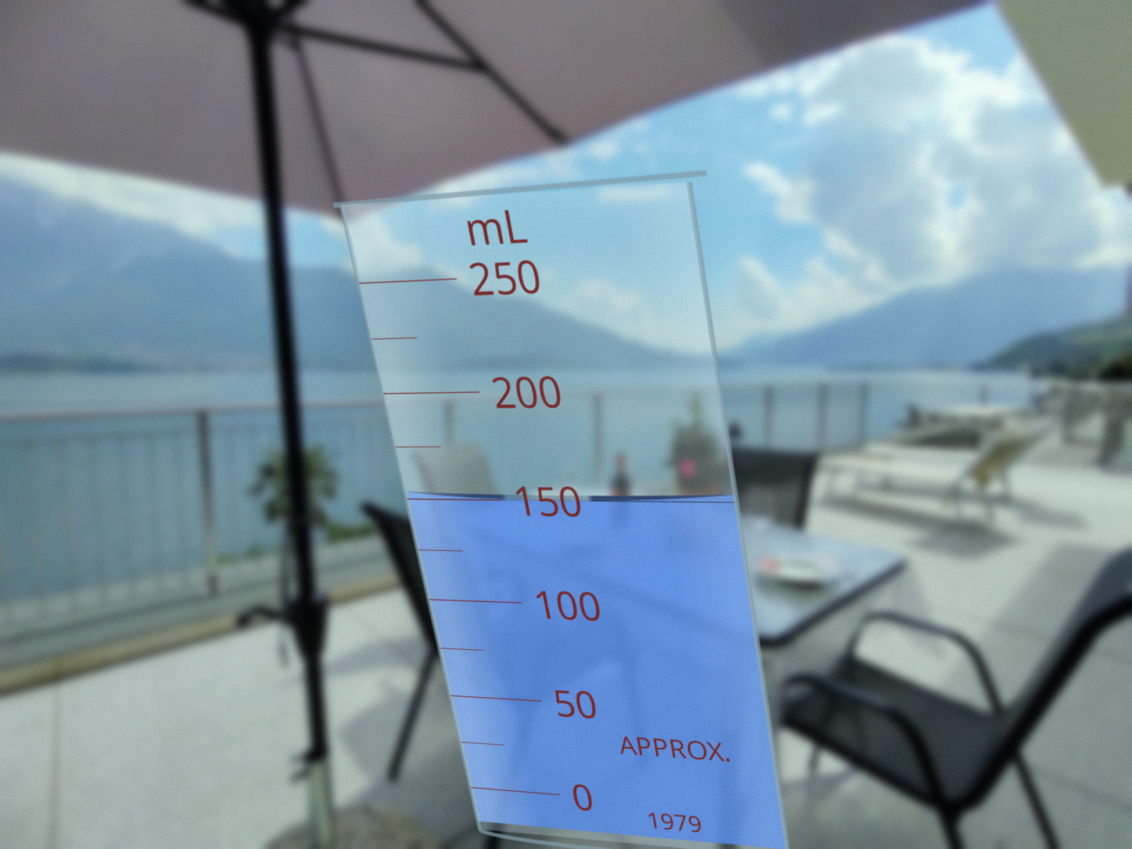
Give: 150,mL
